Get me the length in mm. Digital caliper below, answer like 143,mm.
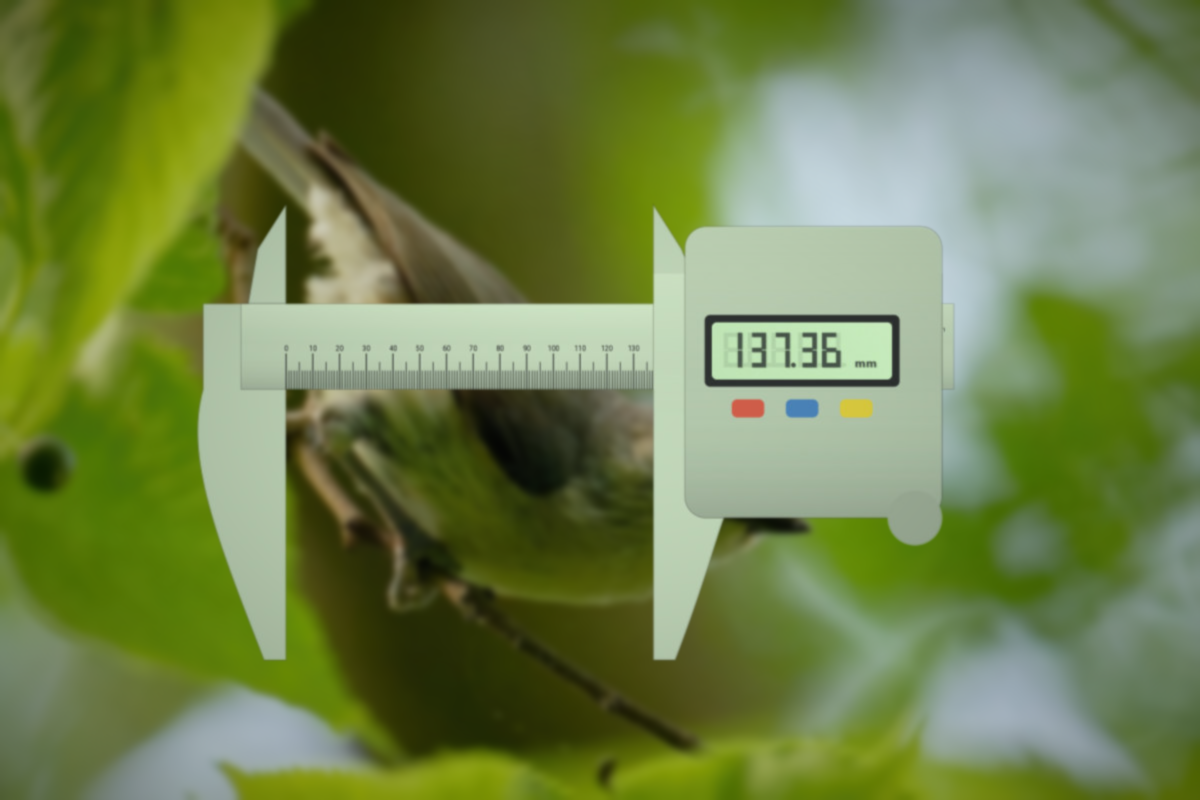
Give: 137.36,mm
